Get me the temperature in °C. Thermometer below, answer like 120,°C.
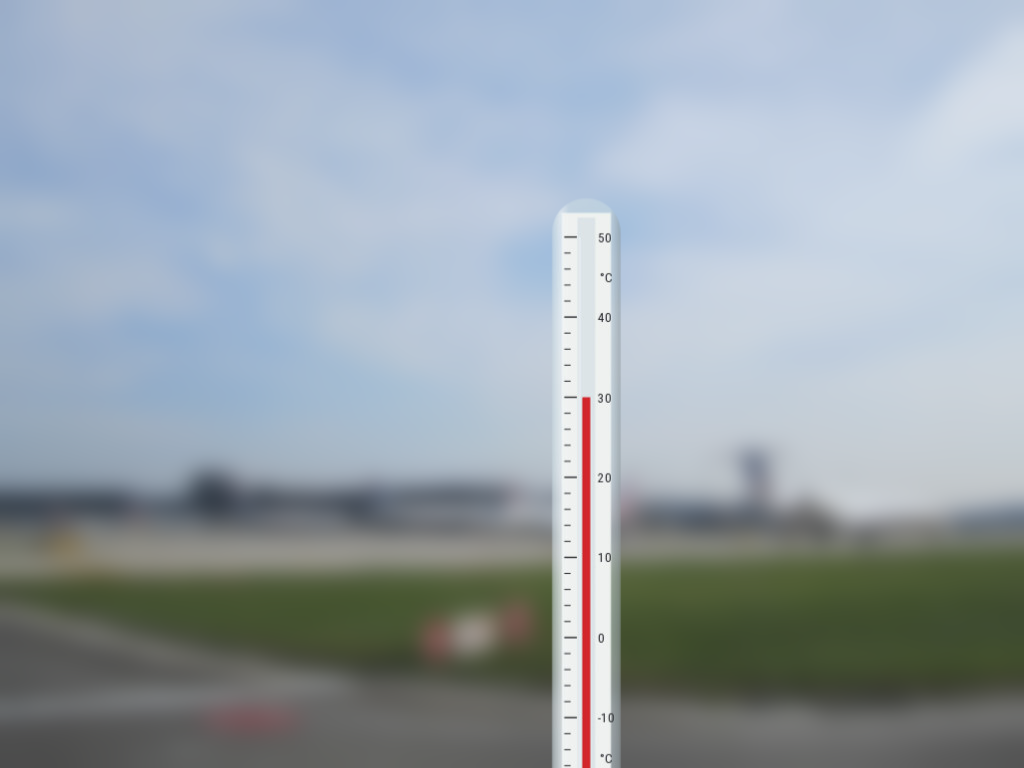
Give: 30,°C
